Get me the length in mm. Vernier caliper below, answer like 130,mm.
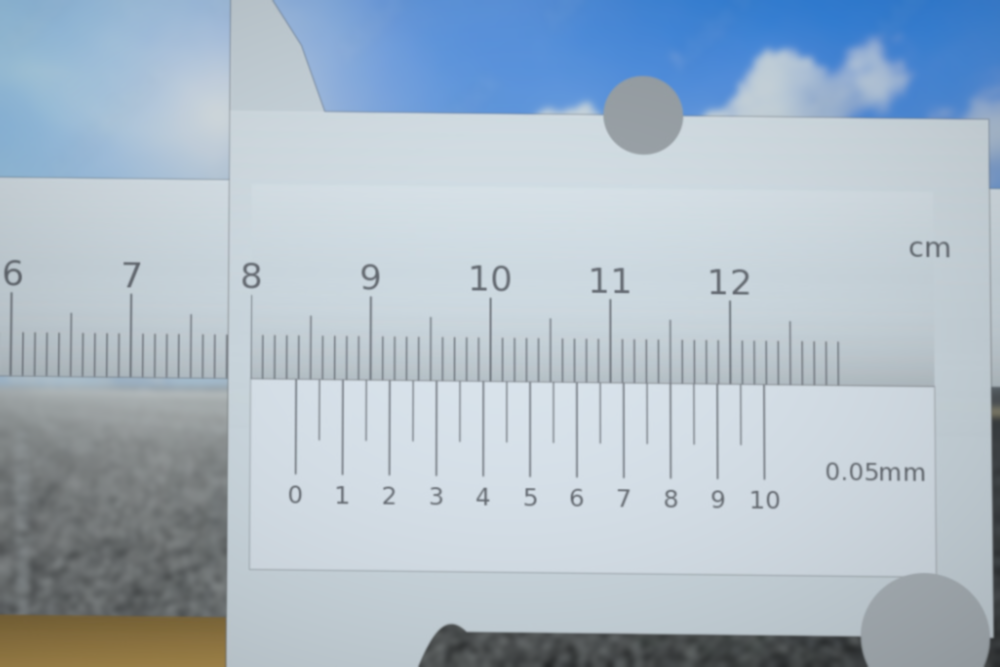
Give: 83.8,mm
